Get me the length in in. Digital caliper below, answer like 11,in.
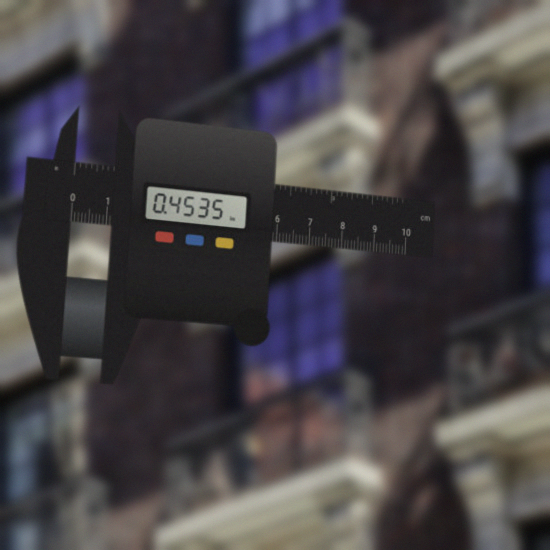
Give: 0.4535,in
